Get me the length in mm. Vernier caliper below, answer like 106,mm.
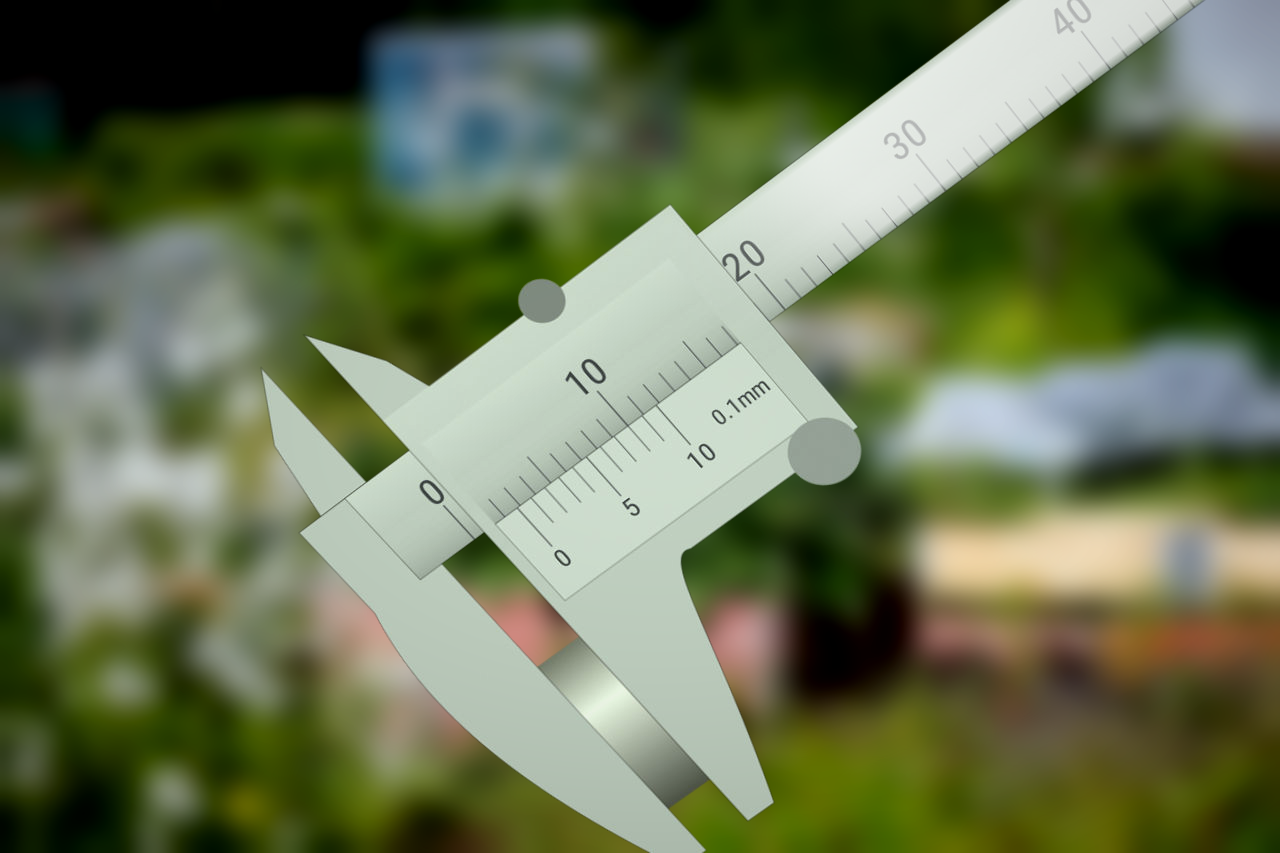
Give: 2.8,mm
